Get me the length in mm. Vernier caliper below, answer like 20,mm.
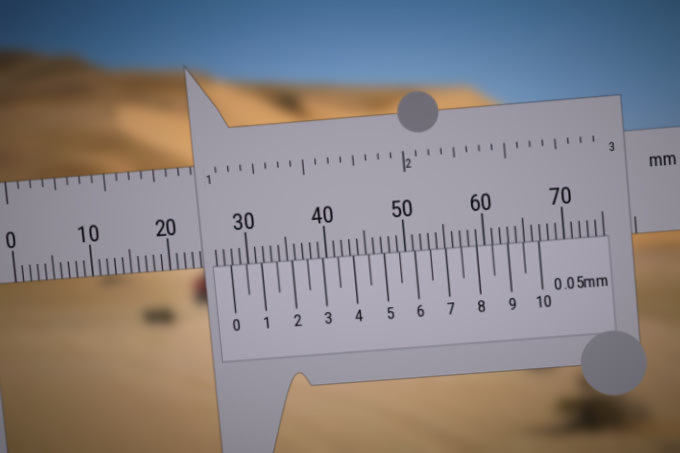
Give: 27.8,mm
